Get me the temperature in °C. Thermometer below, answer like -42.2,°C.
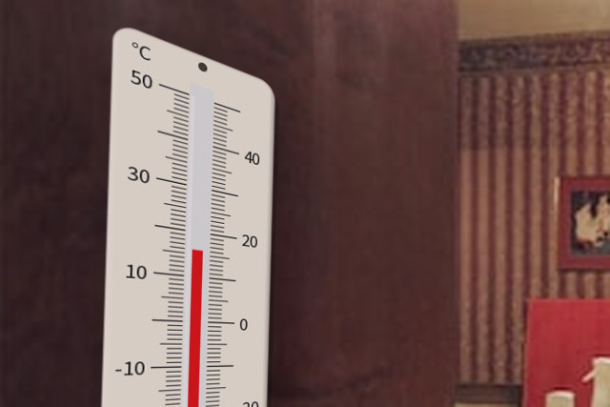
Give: 16,°C
